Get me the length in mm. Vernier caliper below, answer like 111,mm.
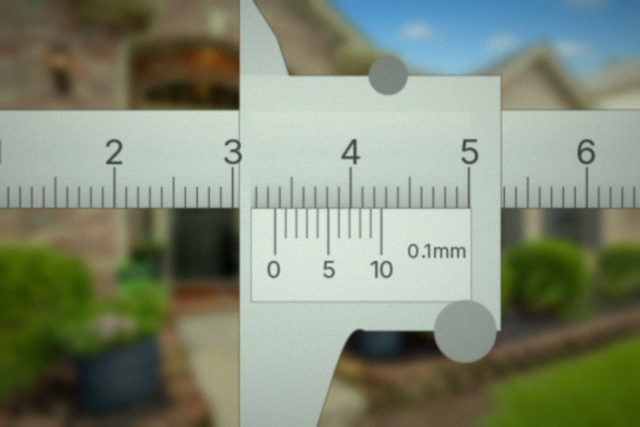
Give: 33.6,mm
